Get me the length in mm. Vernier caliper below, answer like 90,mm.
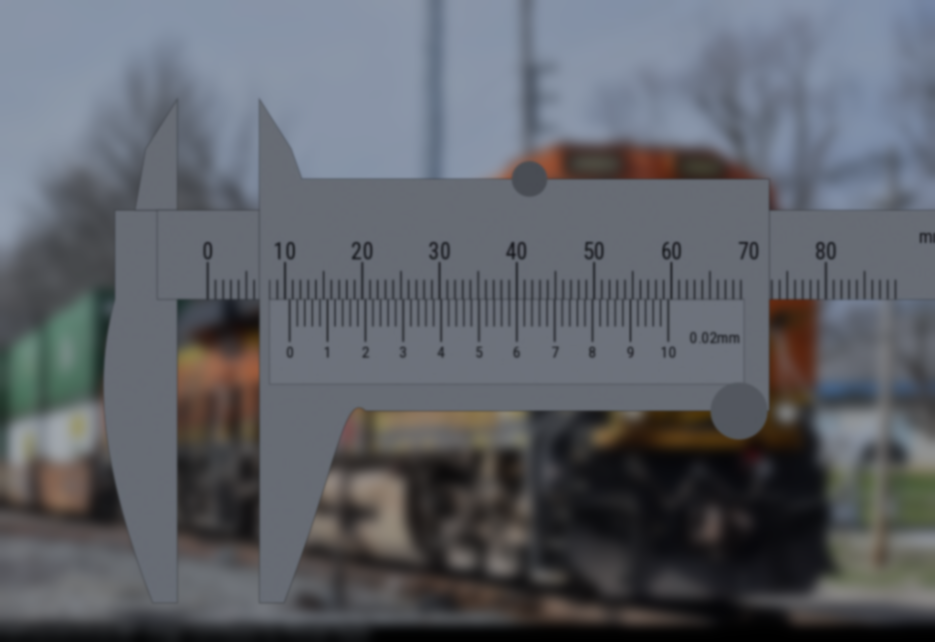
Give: 10.6,mm
